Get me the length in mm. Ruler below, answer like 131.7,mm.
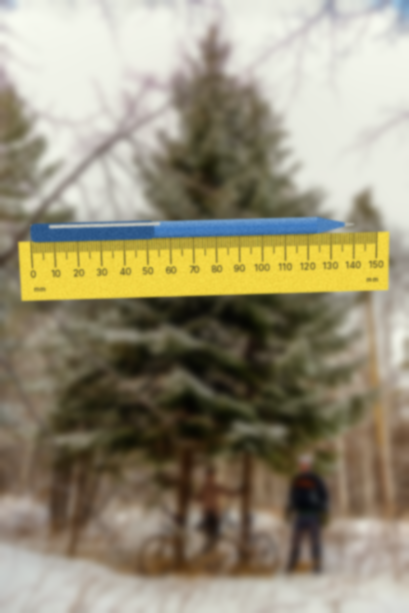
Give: 140,mm
